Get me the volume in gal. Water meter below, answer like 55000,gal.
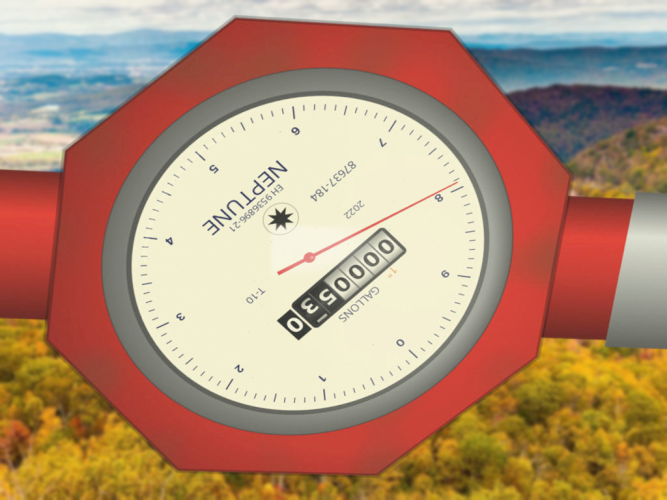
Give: 527.9,gal
